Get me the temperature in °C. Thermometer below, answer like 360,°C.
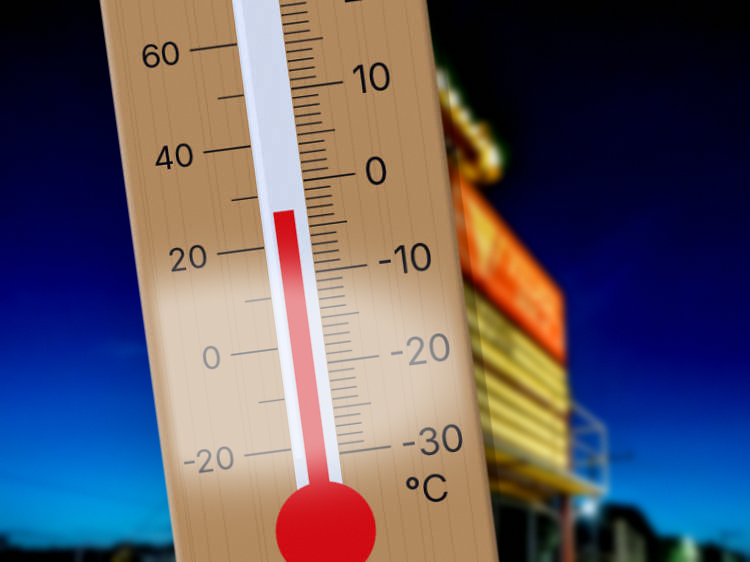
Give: -3,°C
